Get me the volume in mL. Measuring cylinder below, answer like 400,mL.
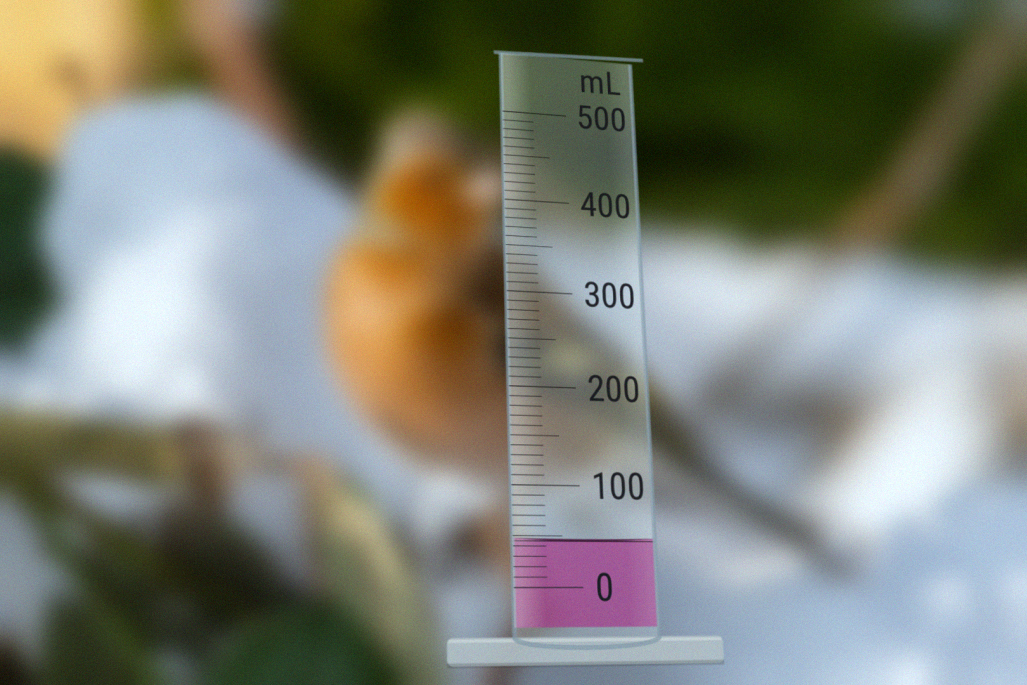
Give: 45,mL
